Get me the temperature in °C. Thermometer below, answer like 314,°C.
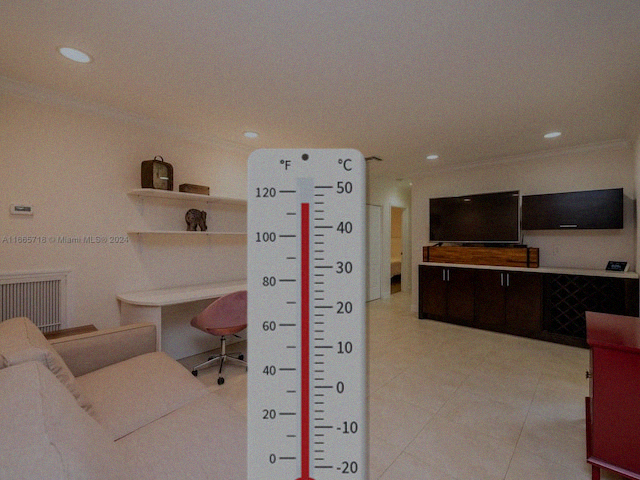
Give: 46,°C
